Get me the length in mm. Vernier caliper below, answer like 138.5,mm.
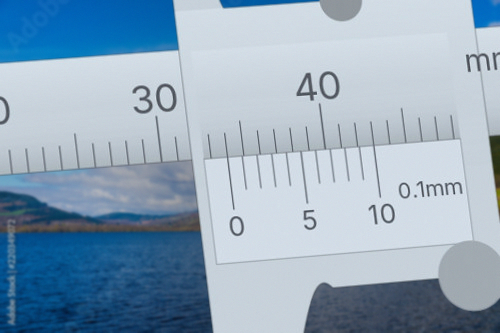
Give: 34.0,mm
